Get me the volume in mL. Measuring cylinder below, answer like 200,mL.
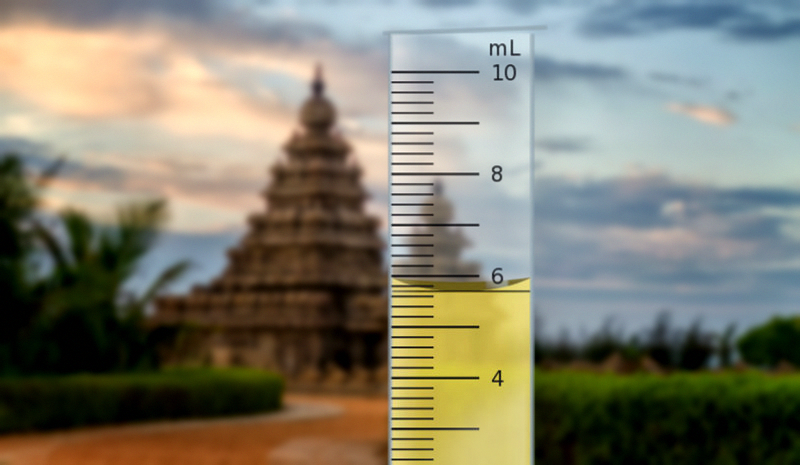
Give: 5.7,mL
